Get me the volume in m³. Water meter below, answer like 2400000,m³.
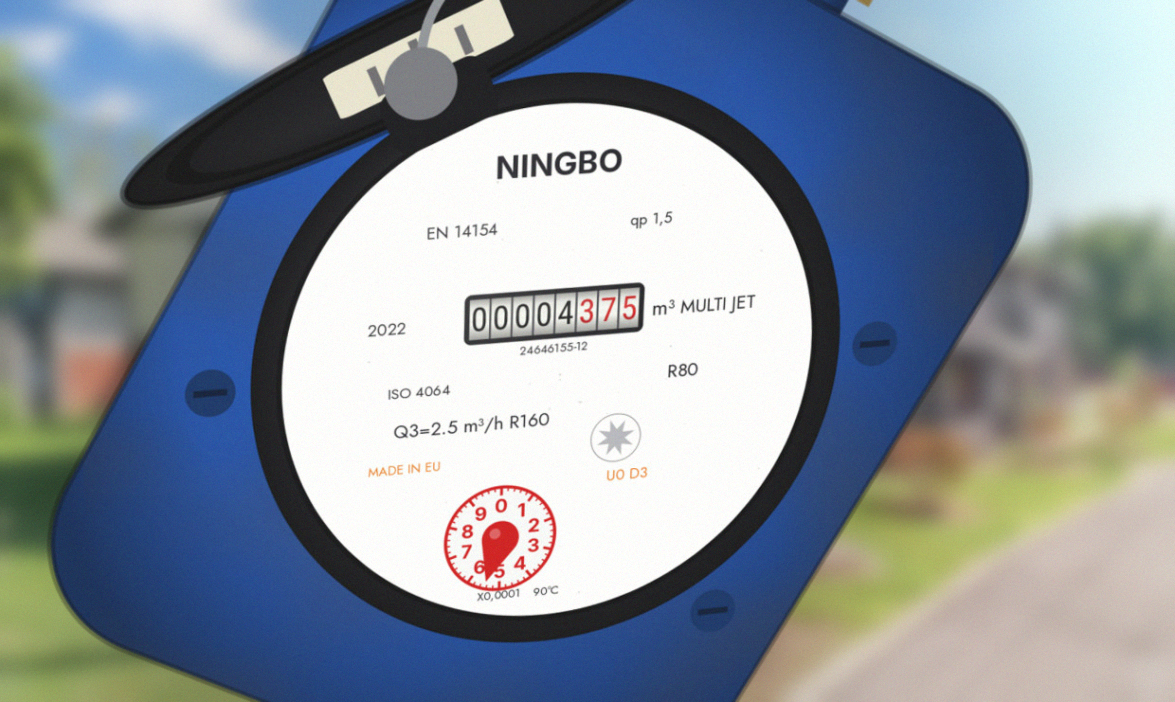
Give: 4.3755,m³
